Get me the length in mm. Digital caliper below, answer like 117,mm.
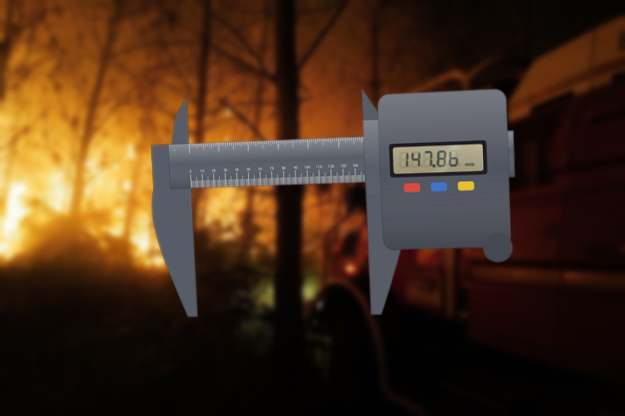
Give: 147.86,mm
